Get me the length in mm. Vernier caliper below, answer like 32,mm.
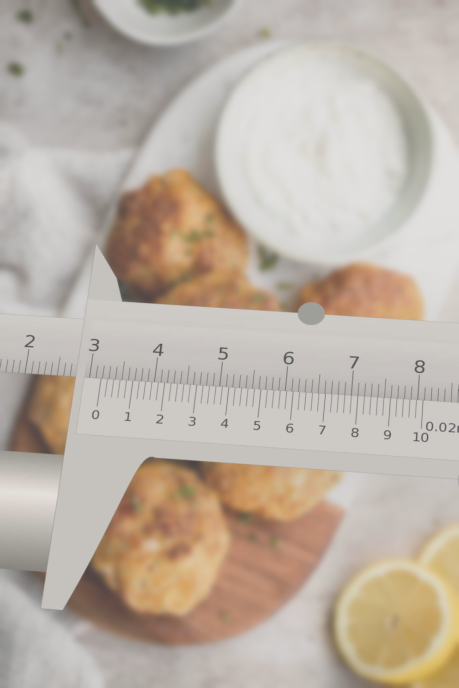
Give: 31.8,mm
